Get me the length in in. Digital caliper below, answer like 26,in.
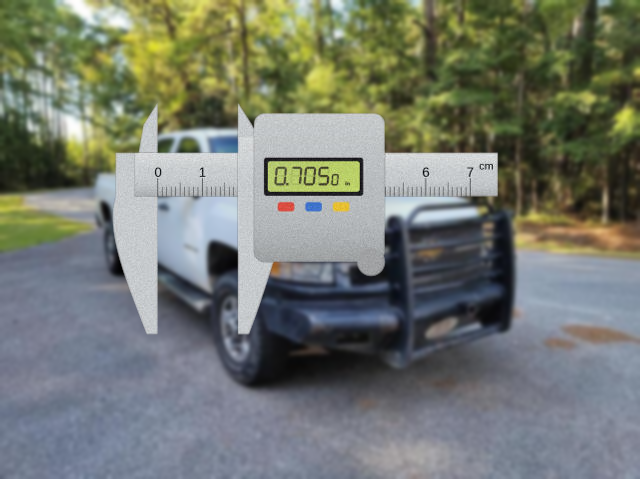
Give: 0.7050,in
